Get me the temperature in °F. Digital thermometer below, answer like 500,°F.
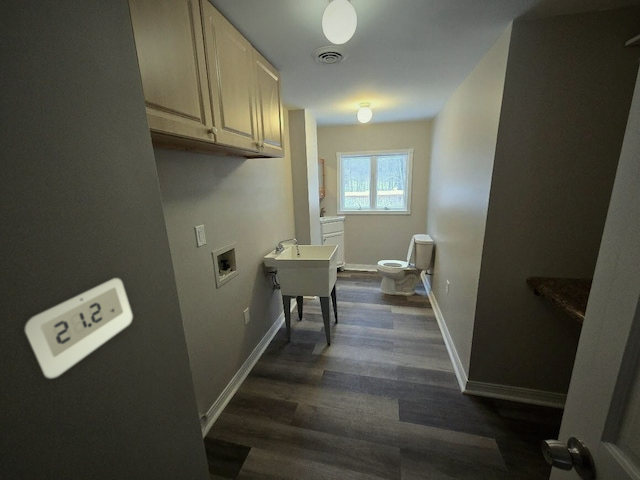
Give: 21.2,°F
